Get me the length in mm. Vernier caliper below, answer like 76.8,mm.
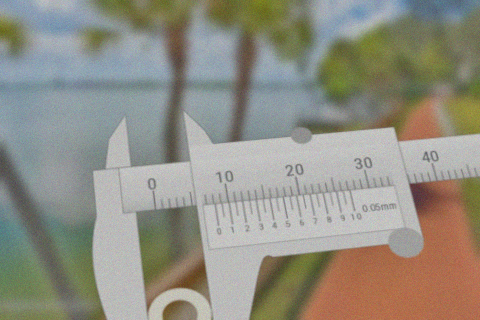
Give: 8.2,mm
